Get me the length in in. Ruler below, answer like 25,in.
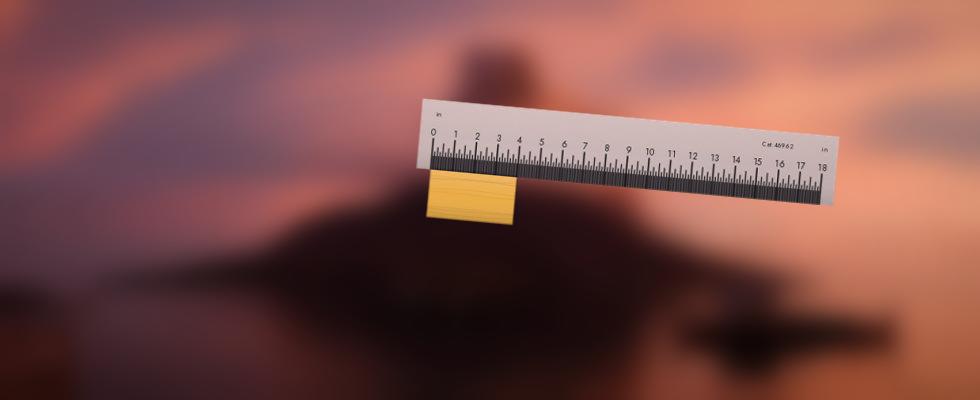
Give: 4,in
